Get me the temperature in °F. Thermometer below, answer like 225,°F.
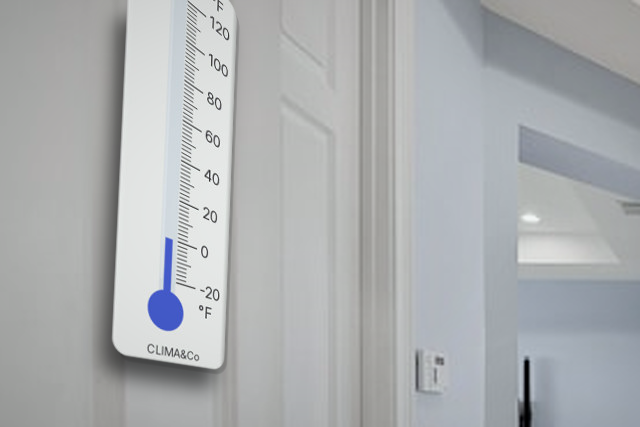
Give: 0,°F
